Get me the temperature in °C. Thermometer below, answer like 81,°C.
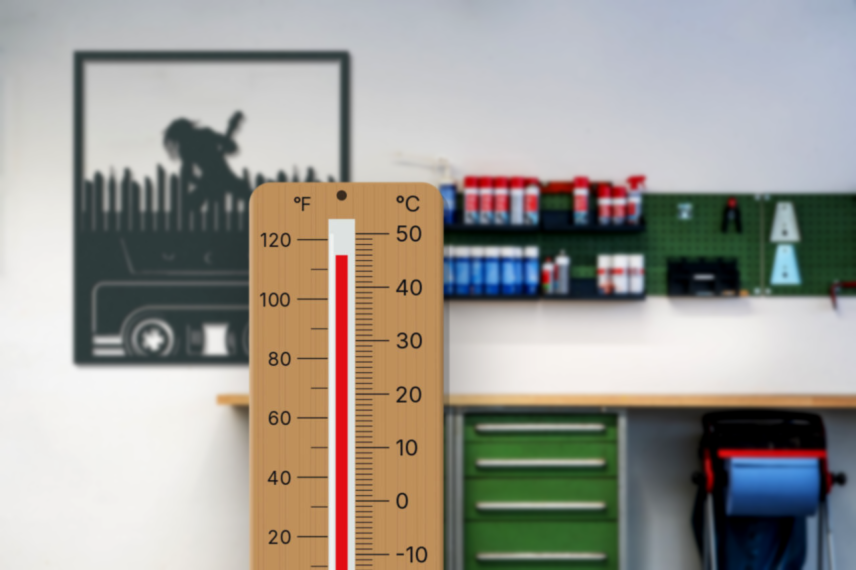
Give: 46,°C
